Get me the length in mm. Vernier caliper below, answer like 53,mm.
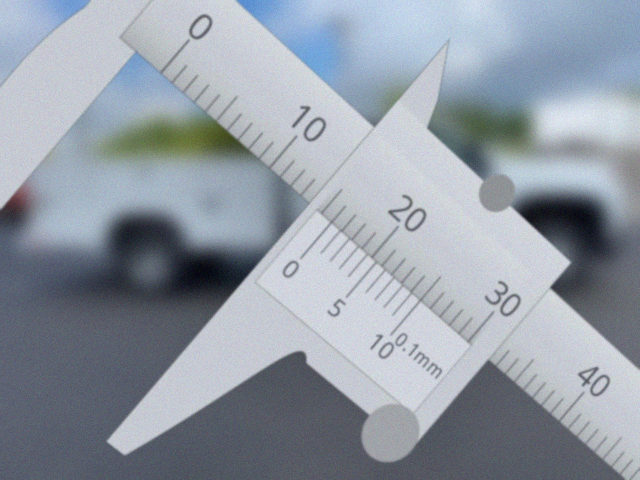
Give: 16.0,mm
